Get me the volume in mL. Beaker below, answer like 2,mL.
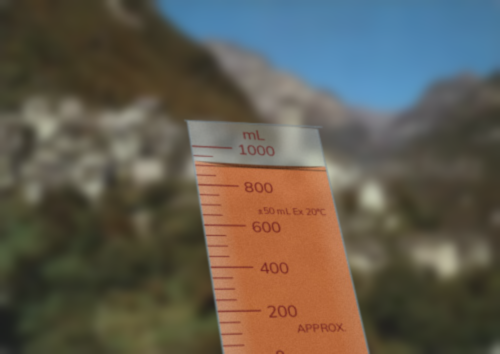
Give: 900,mL
